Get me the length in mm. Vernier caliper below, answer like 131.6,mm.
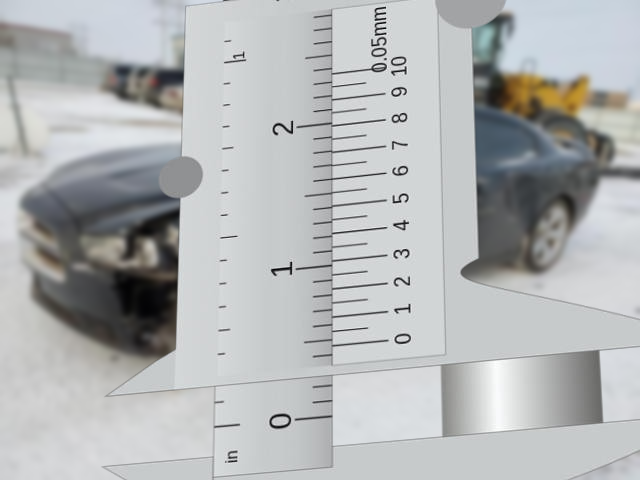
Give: 4.6,mm
